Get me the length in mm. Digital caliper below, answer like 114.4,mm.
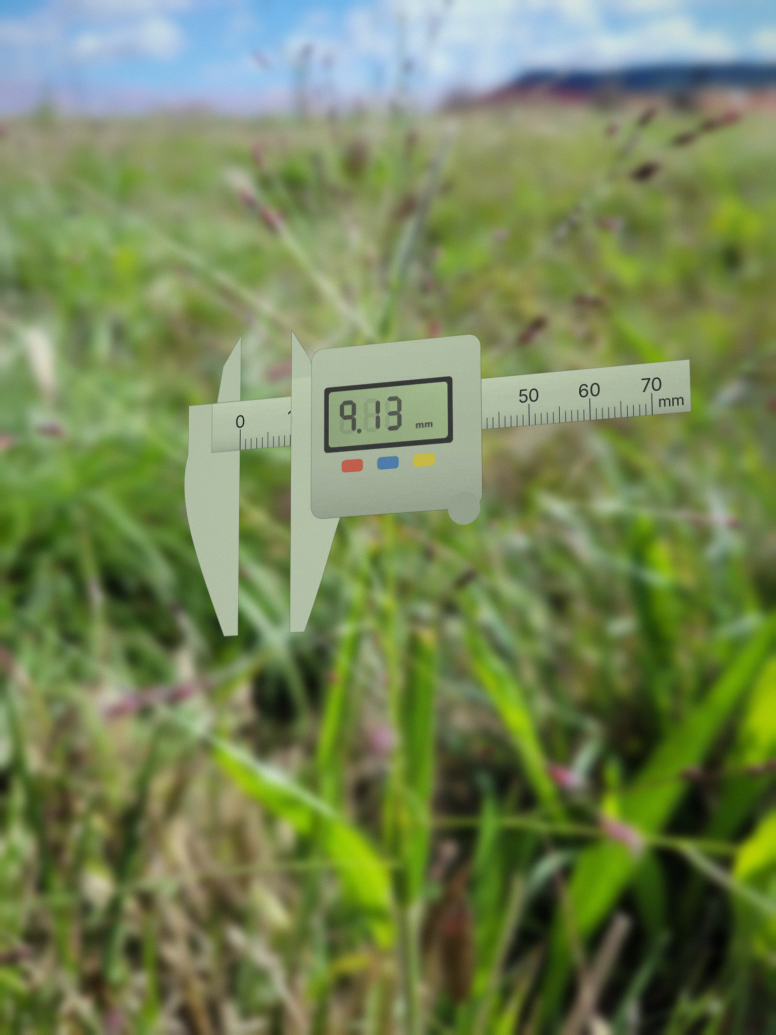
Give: 9.13,mm
